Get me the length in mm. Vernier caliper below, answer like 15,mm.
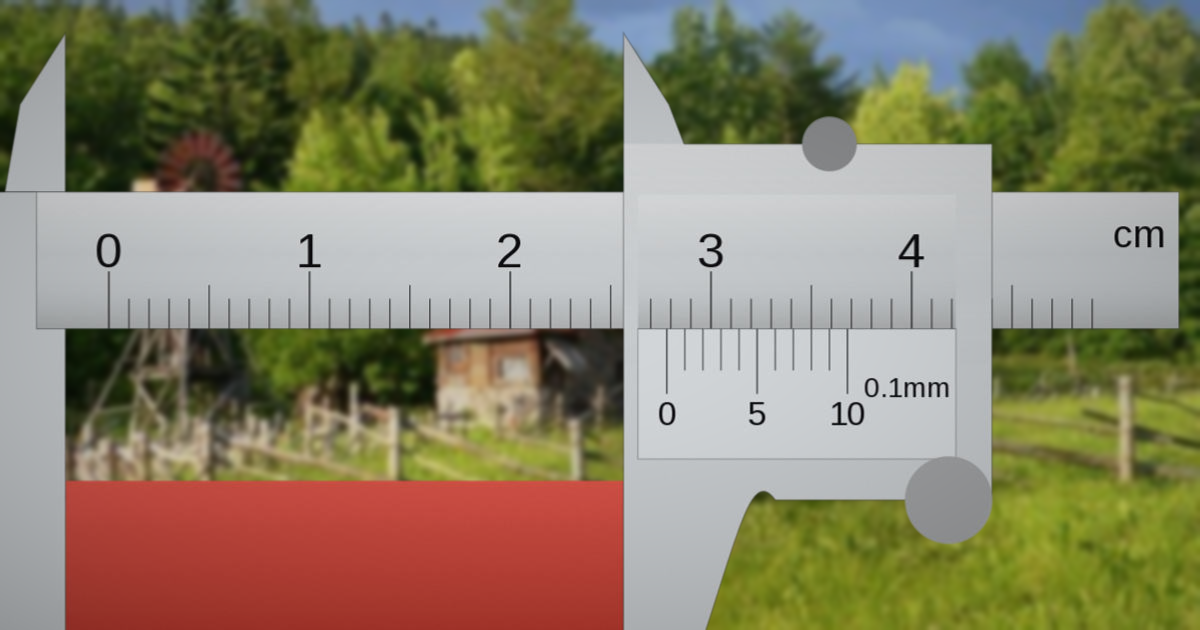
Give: 27.8,mm
